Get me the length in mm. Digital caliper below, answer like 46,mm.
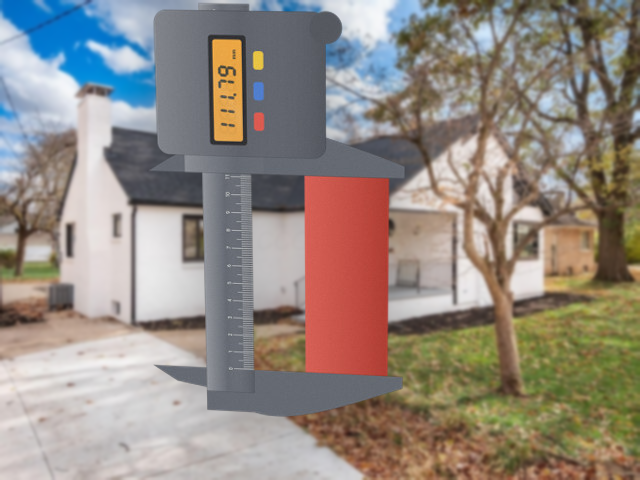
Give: 111.79,mm
